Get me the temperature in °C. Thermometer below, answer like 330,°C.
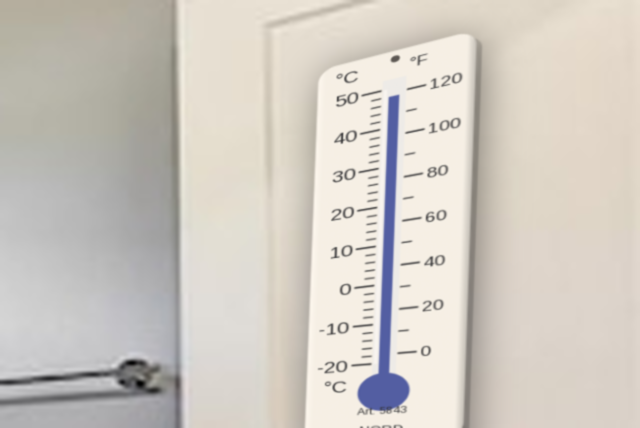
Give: 48,°C
